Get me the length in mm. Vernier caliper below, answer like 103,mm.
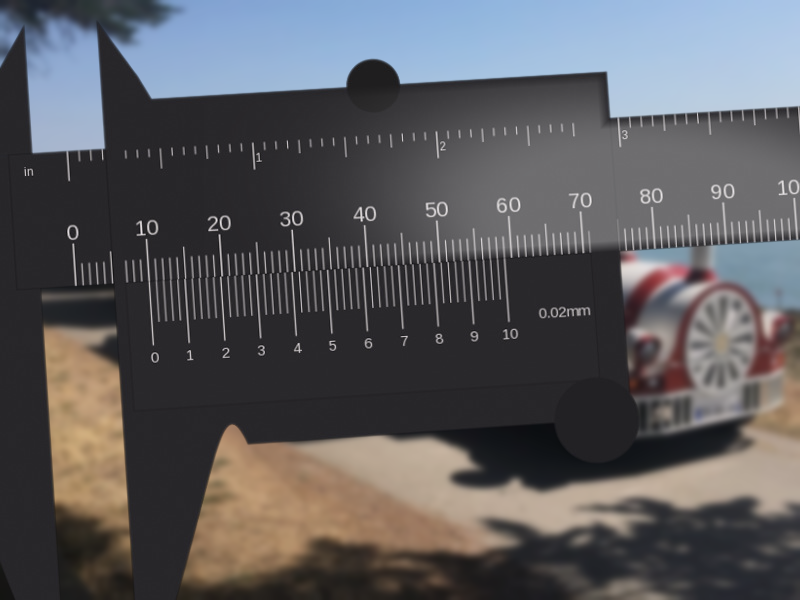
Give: 10.0,mm
